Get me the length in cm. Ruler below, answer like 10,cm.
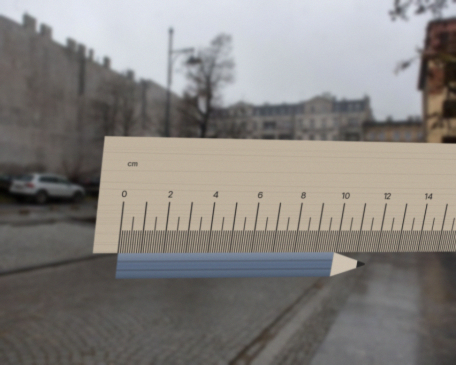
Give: 11.5,cm
